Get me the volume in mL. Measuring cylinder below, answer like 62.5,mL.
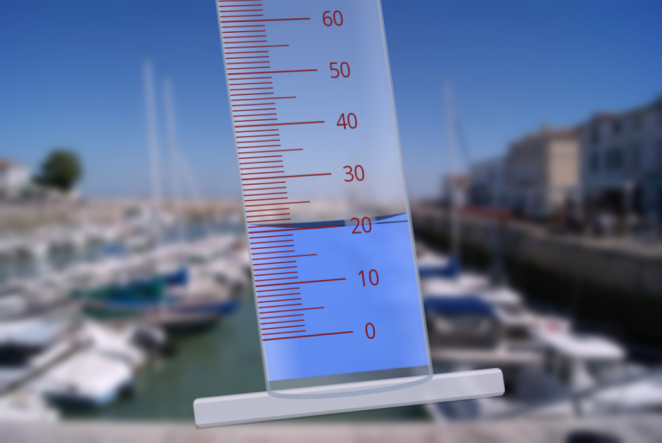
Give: 20,mL
